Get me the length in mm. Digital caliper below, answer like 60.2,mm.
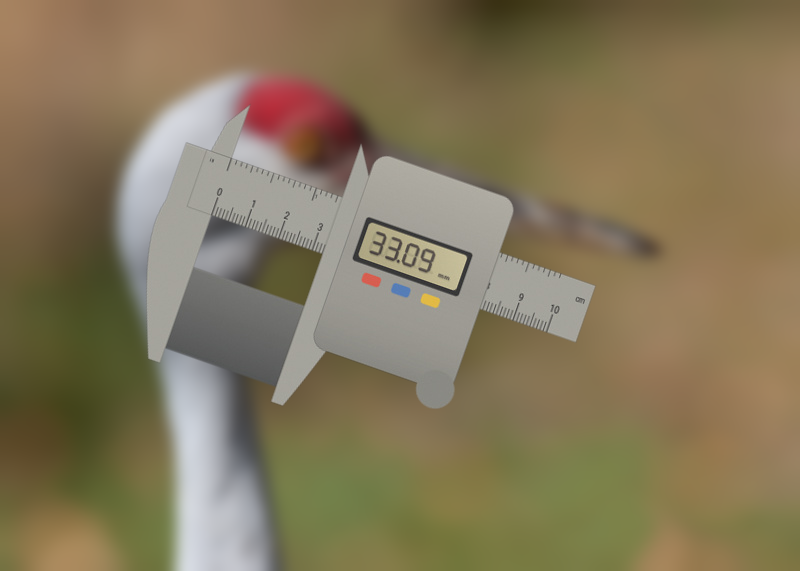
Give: 33.09,mm
